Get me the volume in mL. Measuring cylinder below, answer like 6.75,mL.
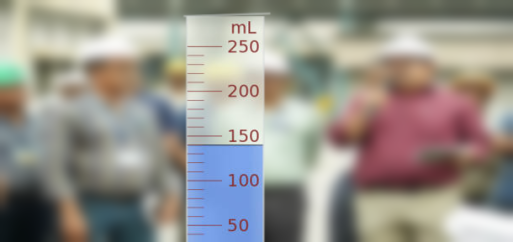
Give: 140,mL
